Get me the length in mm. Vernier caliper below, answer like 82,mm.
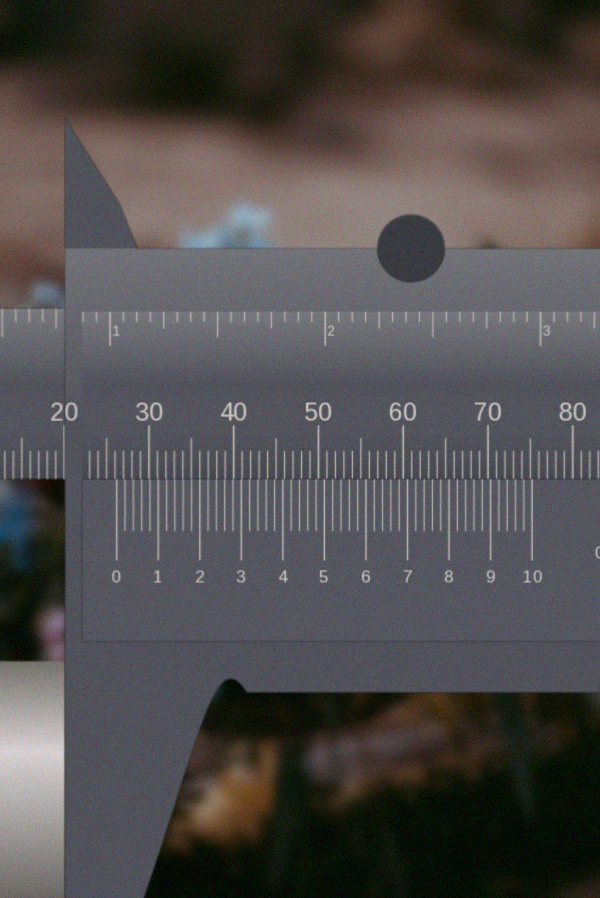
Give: 26.2,mm
